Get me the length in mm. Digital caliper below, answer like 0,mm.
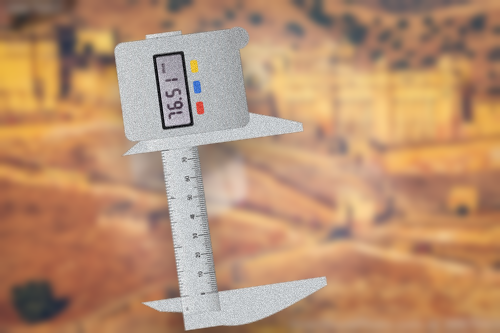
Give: 76.51,mm
